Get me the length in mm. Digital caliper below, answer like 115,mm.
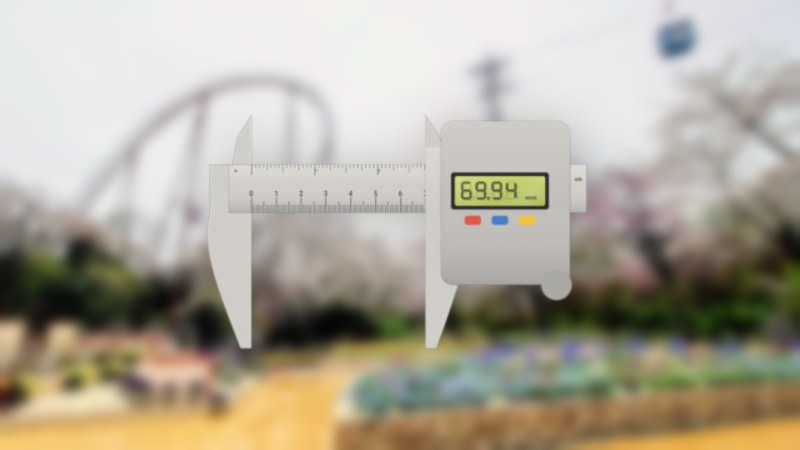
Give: 69.94,mm
